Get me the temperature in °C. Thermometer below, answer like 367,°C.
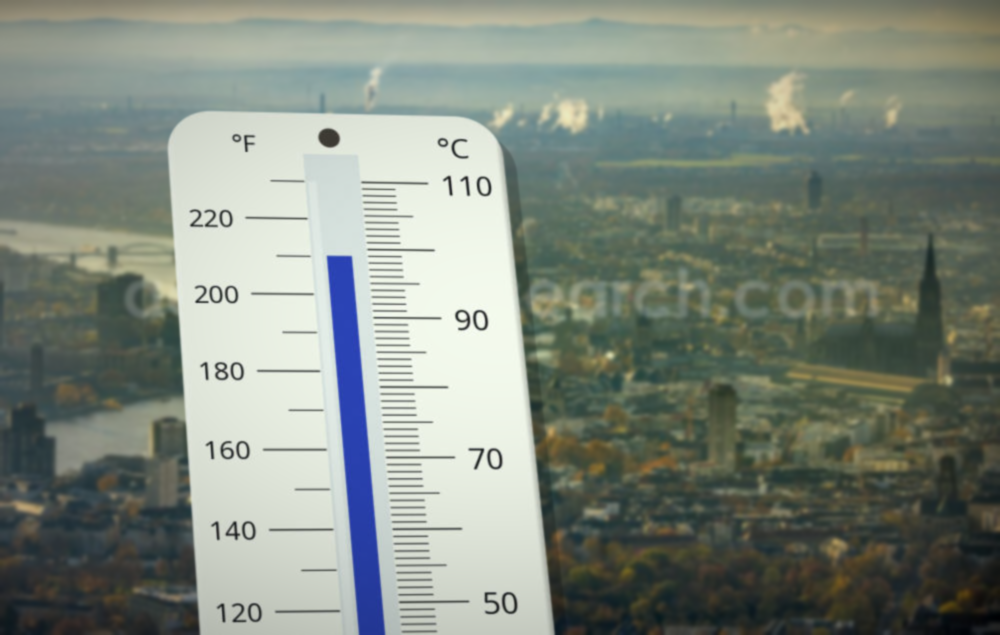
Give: 99,°C
